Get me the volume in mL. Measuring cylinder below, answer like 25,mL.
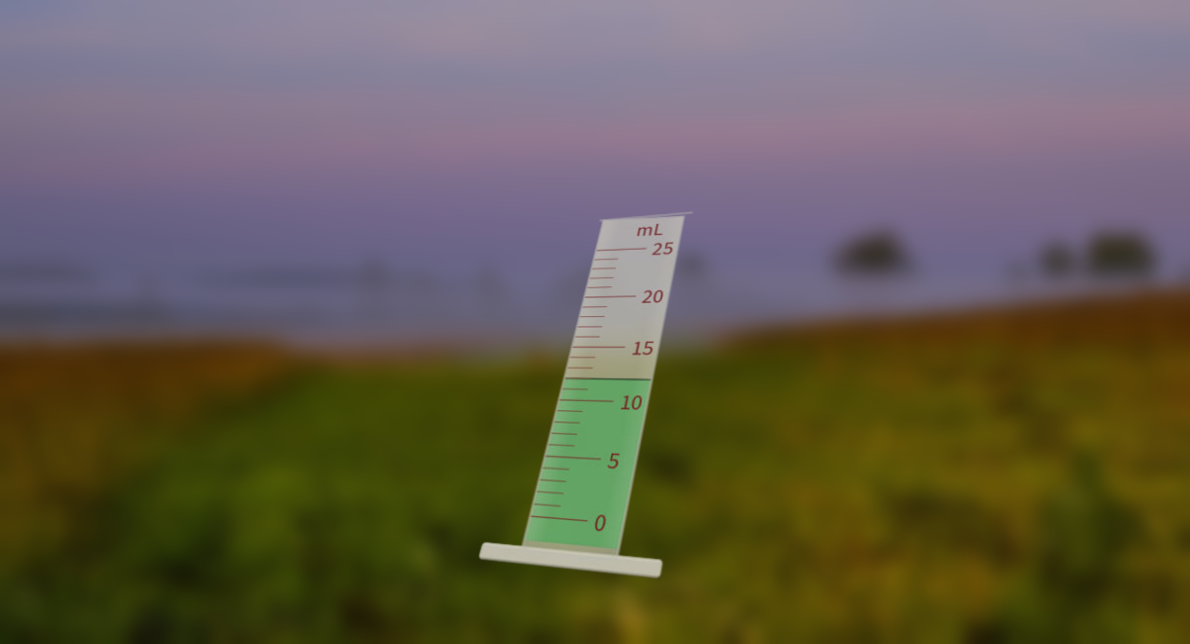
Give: 12,mL
